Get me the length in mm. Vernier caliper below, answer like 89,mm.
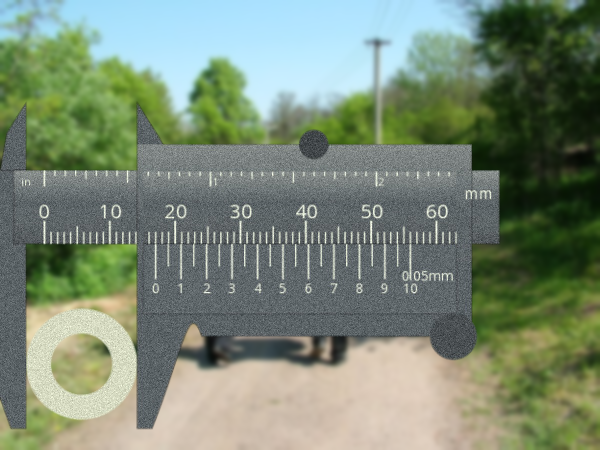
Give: 17.0,mm
